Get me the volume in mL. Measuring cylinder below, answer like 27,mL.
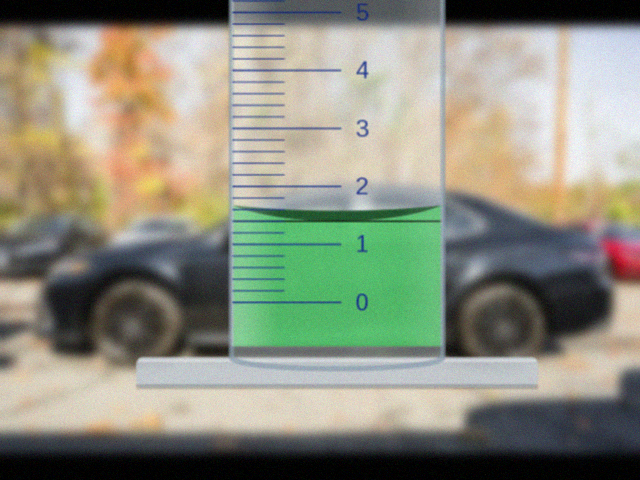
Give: 1.4,mL
